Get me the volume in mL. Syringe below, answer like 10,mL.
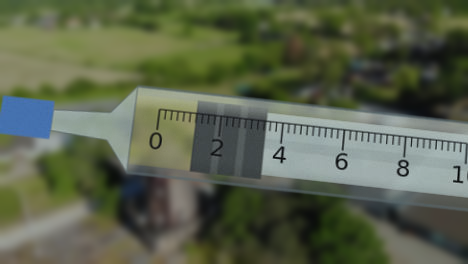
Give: 1.2,mL
